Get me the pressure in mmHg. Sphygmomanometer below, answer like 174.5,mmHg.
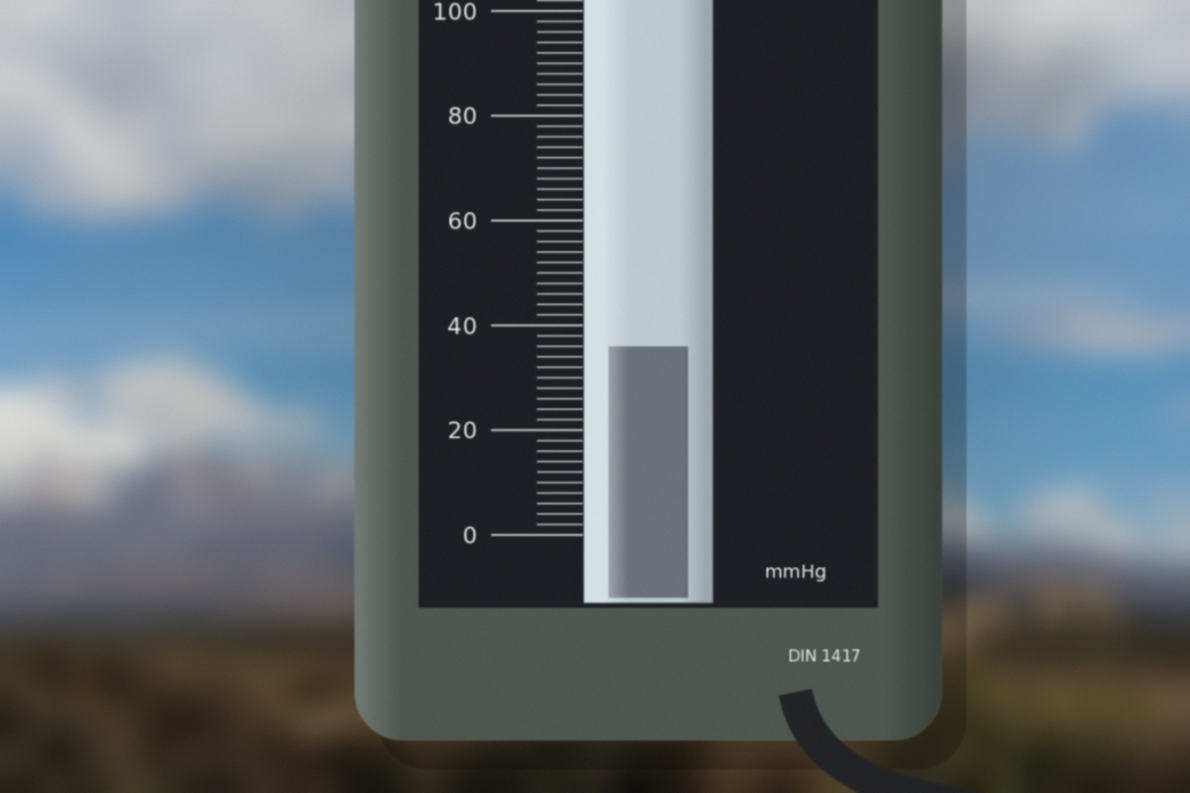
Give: 36,mmHg
